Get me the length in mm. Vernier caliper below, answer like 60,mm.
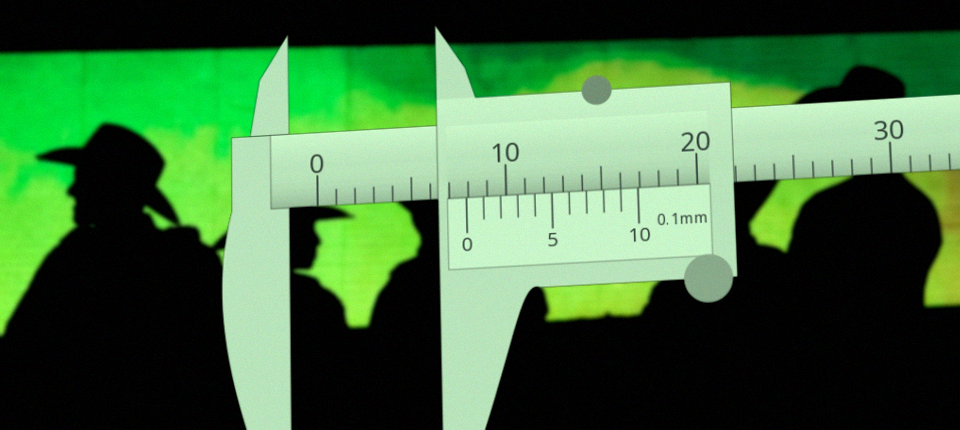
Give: 7.9,mm
